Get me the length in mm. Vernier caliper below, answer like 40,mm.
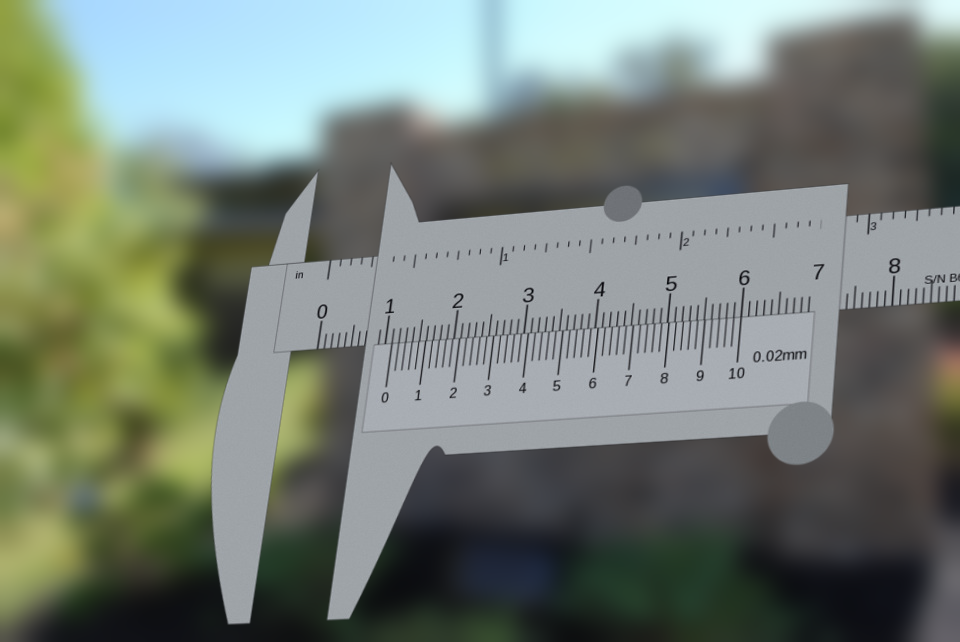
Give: 11.0,mm
